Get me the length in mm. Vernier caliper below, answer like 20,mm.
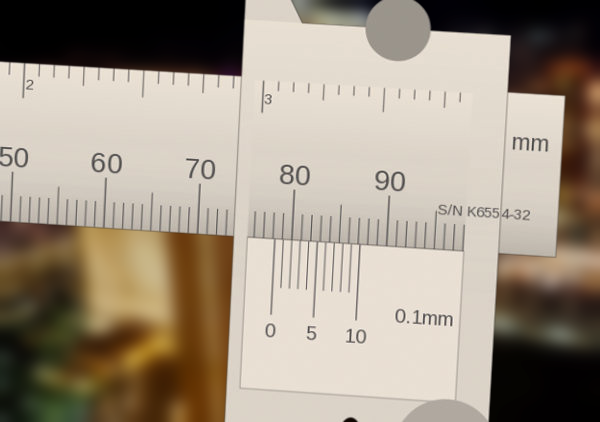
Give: 78.2,mm
